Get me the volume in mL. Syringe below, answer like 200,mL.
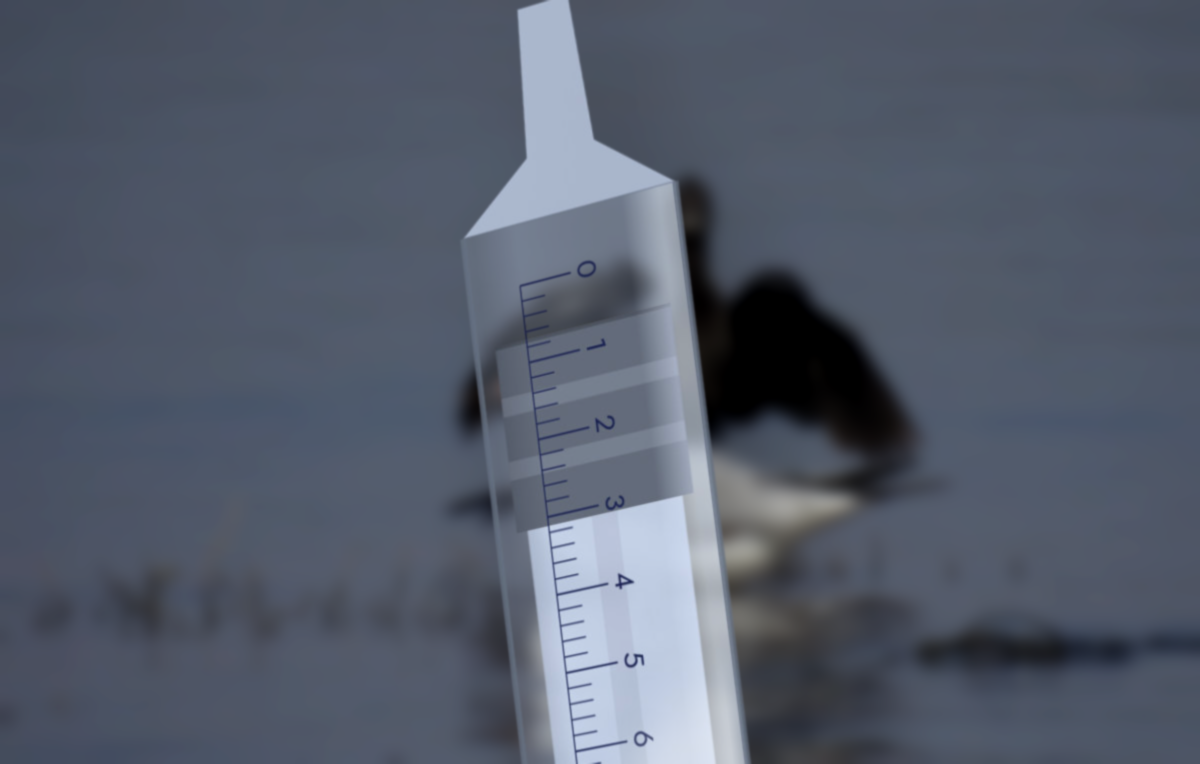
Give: 0.7,mL
